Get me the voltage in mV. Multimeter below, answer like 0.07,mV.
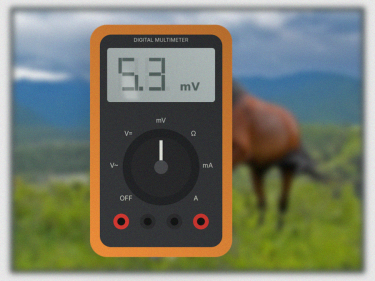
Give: 5.3,mV
